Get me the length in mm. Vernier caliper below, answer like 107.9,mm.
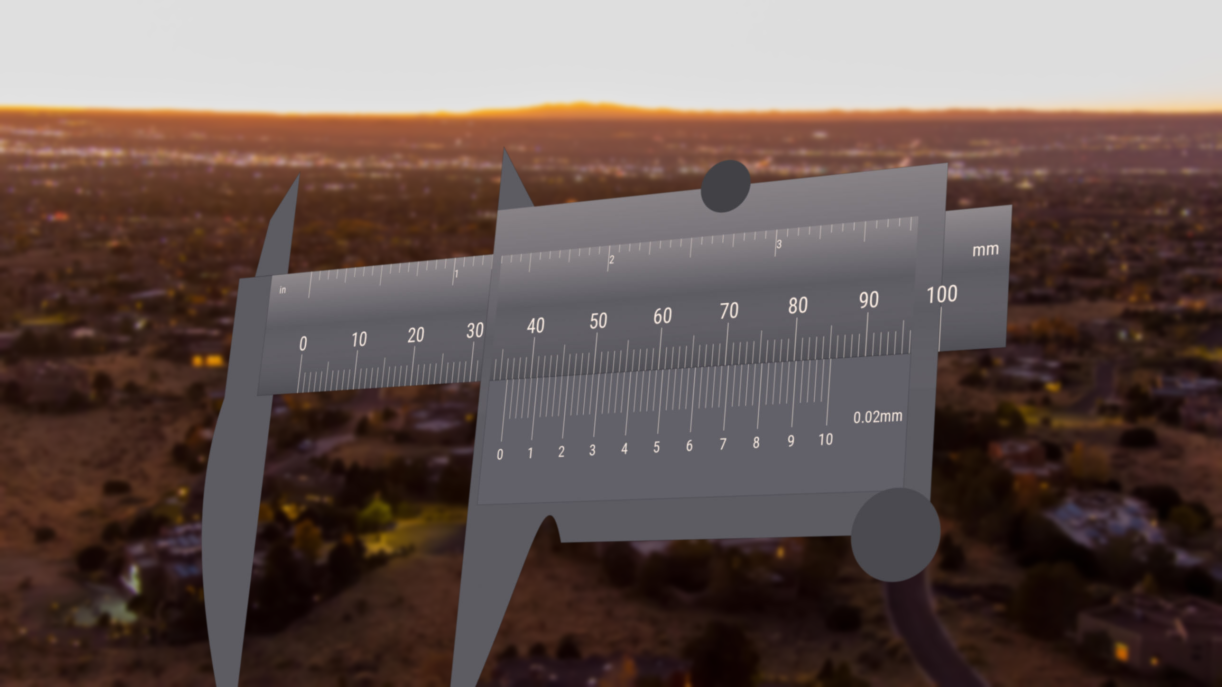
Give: 36.2,mm
